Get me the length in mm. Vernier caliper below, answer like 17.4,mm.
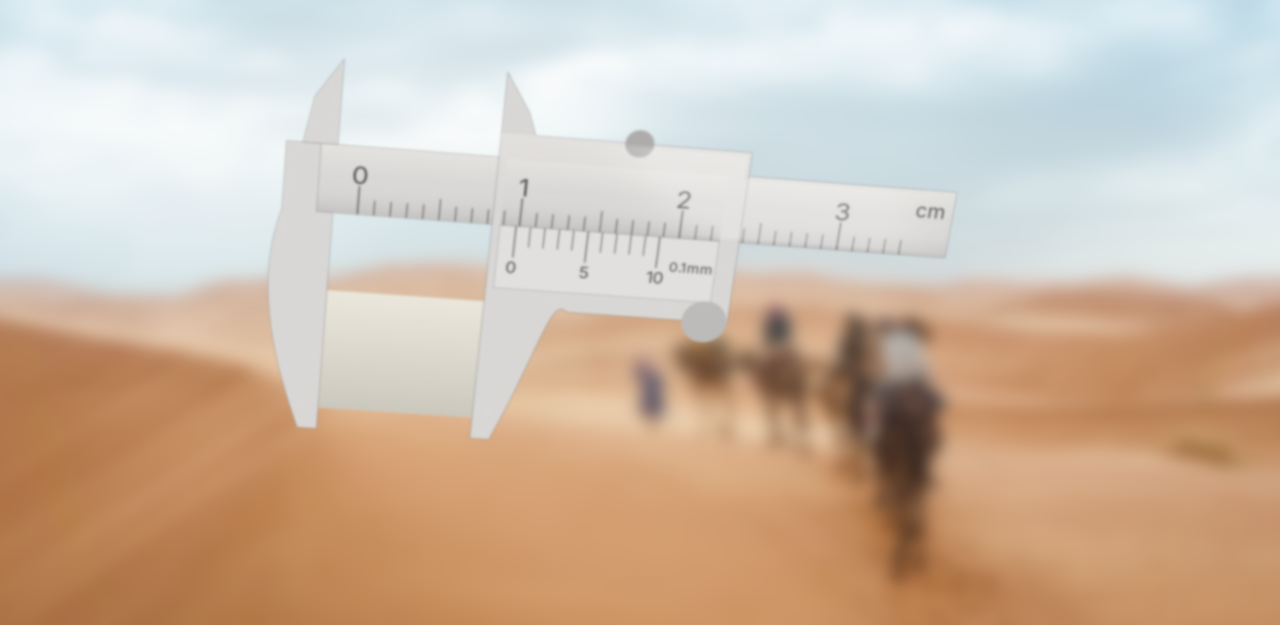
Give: 9.8,mm
